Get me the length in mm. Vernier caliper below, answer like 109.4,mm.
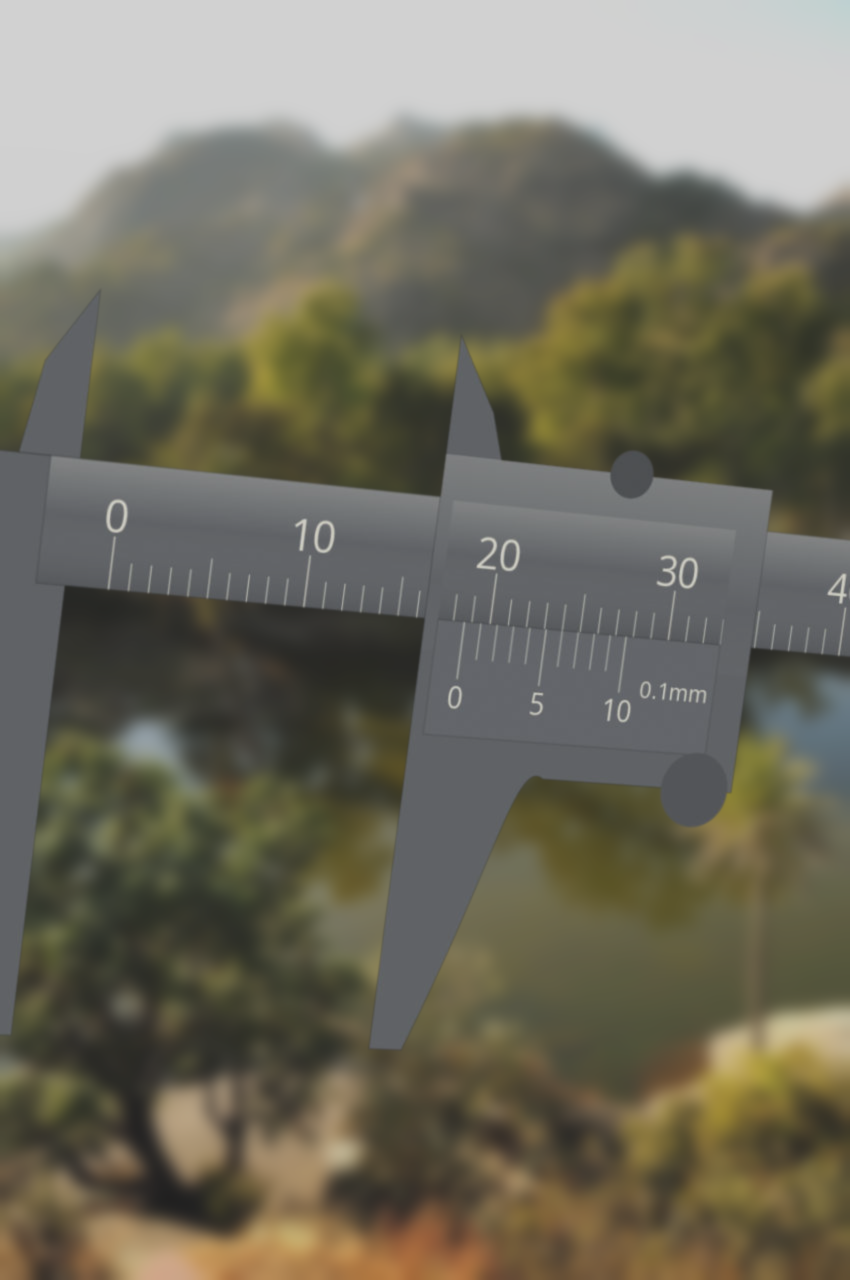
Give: 18.6,mm
